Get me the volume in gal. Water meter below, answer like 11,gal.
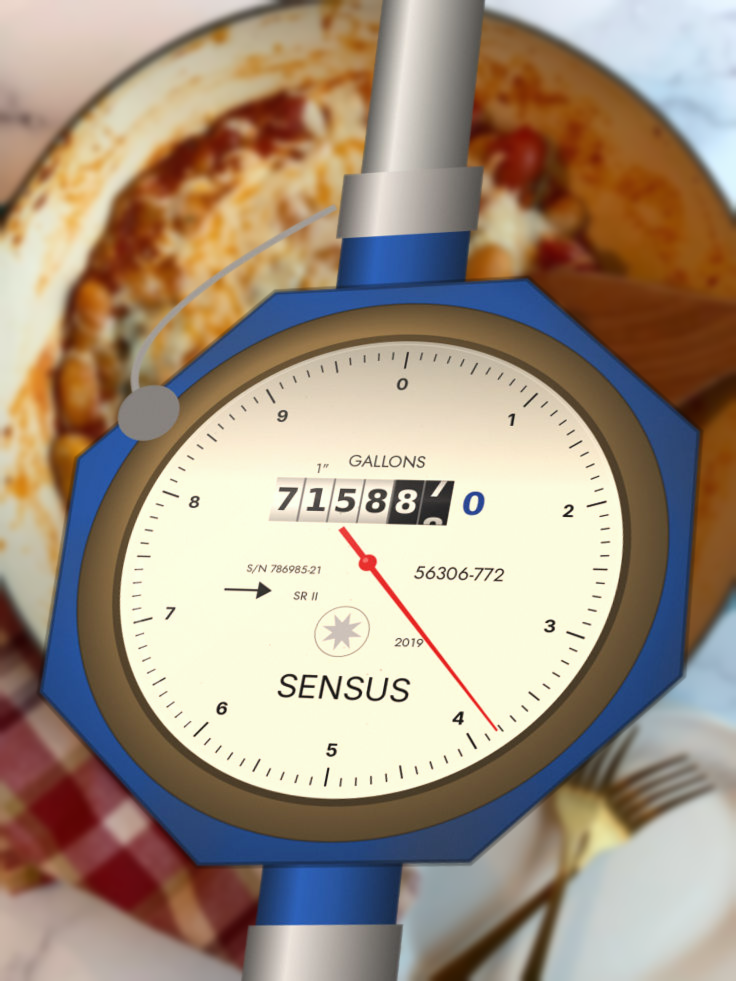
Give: 7158873.8,gal
